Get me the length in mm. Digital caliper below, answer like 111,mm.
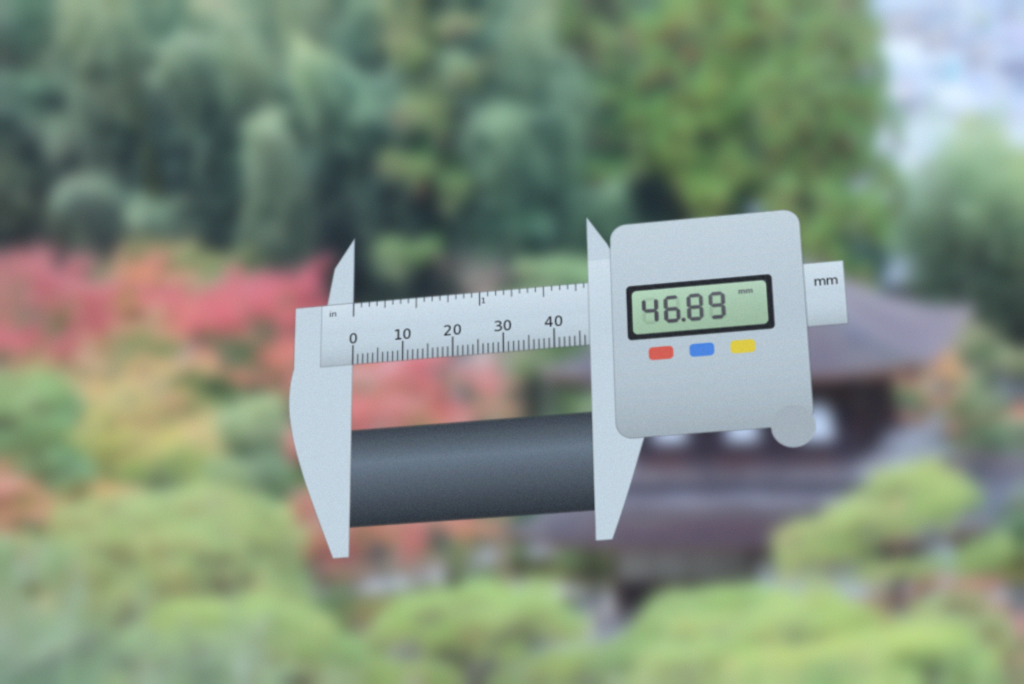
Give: 46.89,mm
